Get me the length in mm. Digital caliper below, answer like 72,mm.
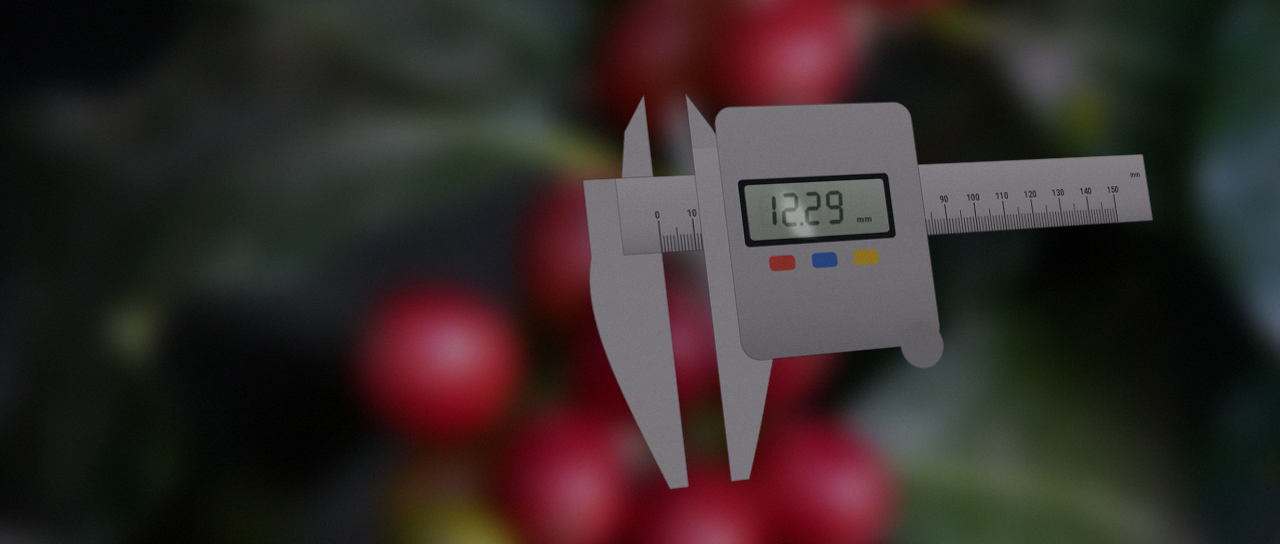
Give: 12.29,mm
